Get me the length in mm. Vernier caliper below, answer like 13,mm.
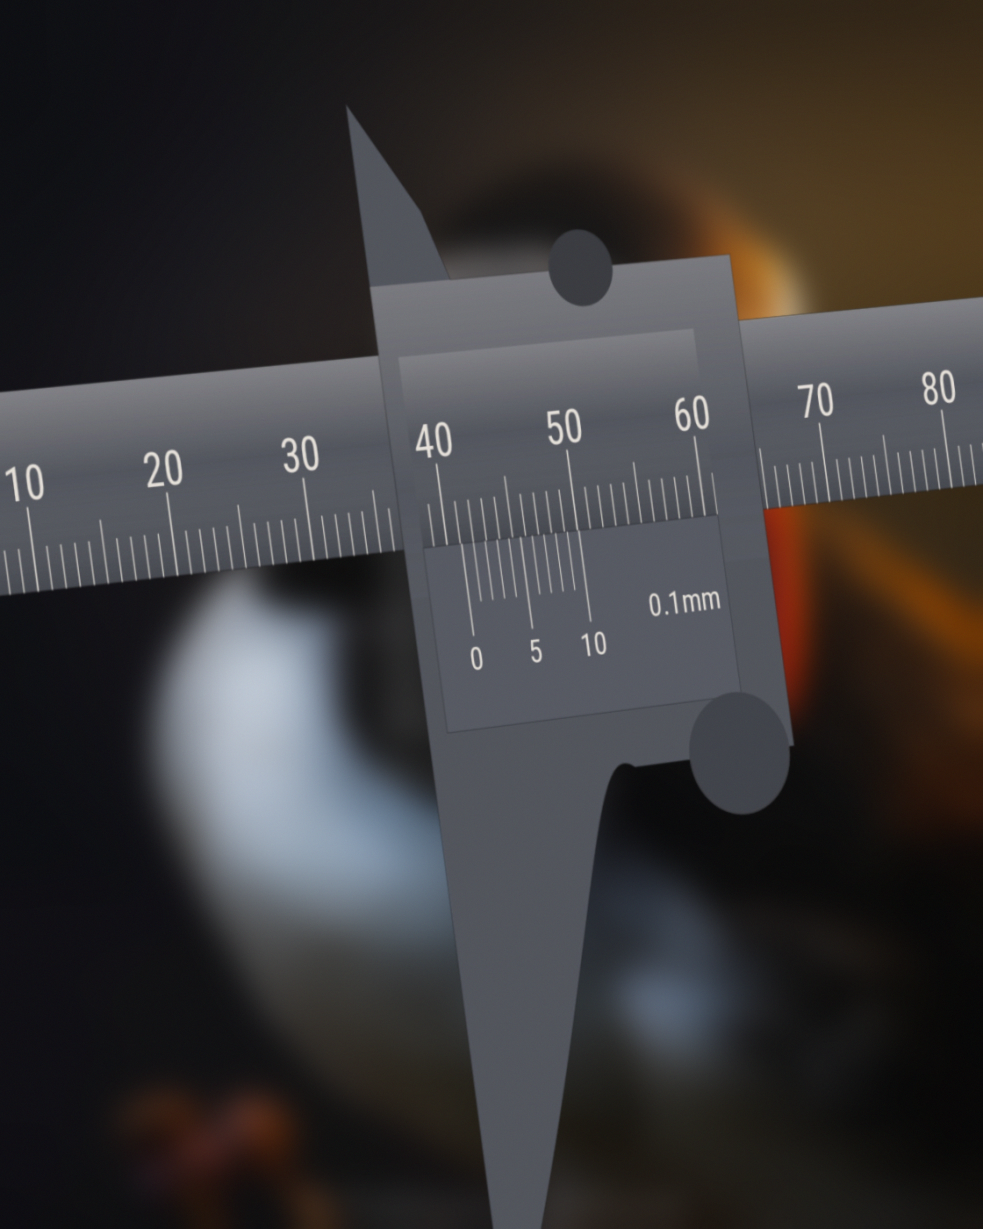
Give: 41.1,mm
